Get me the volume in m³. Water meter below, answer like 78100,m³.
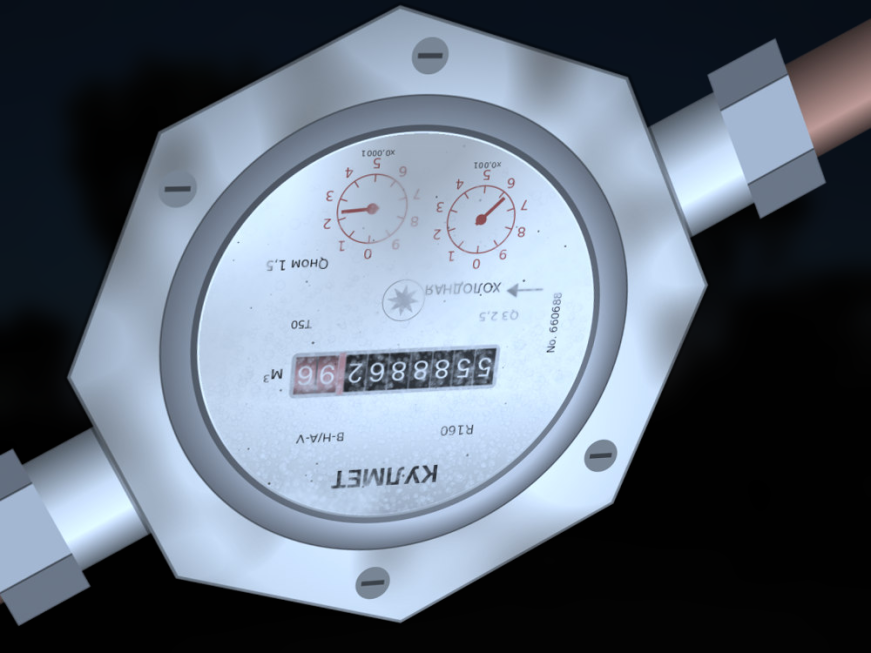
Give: 5588862.9662,m³
